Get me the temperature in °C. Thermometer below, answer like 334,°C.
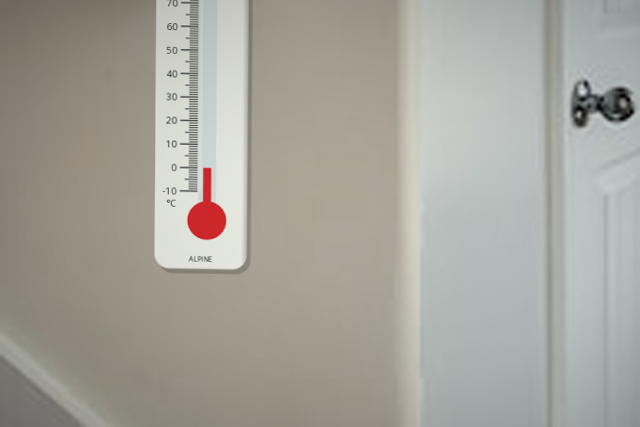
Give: 0,°C
